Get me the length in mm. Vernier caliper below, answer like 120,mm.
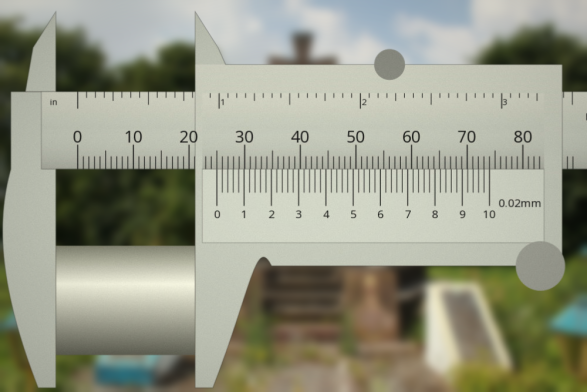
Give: 25.0,mm
